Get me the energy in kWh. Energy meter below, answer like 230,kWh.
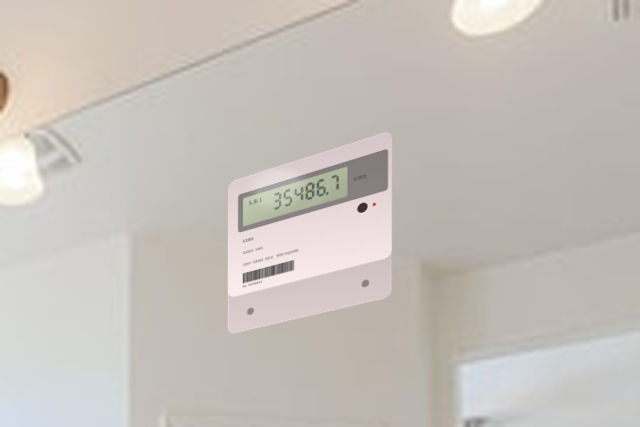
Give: 35486.7,kWh
